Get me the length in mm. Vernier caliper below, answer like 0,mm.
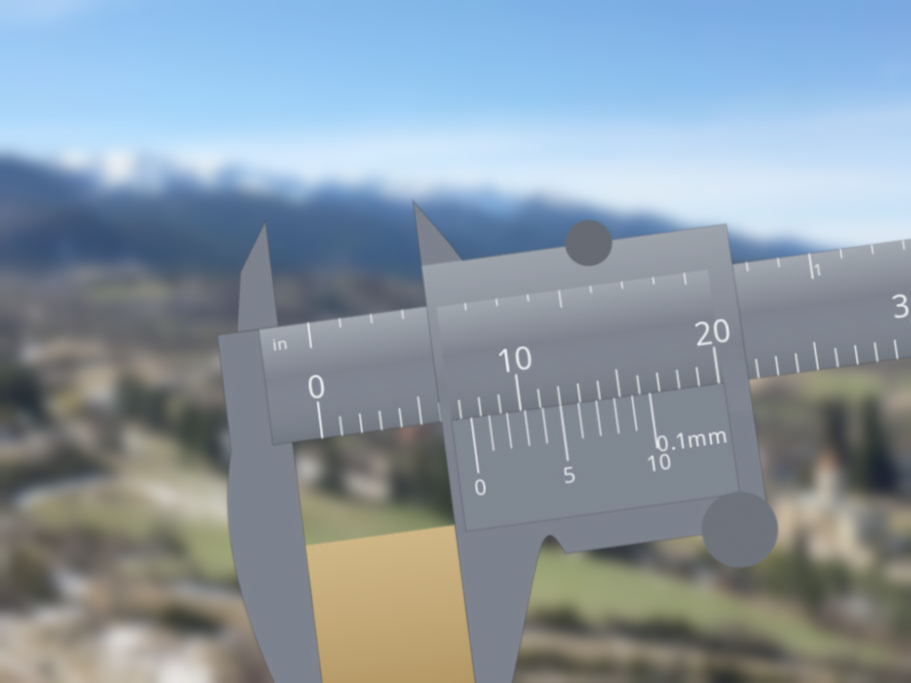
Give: 7.5,mm
